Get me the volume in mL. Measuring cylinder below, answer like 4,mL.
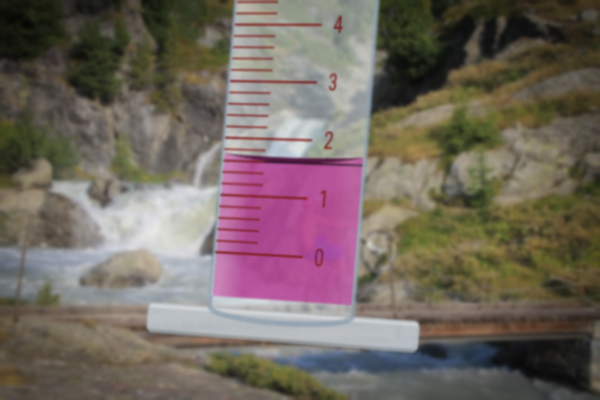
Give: 1.6,mL
